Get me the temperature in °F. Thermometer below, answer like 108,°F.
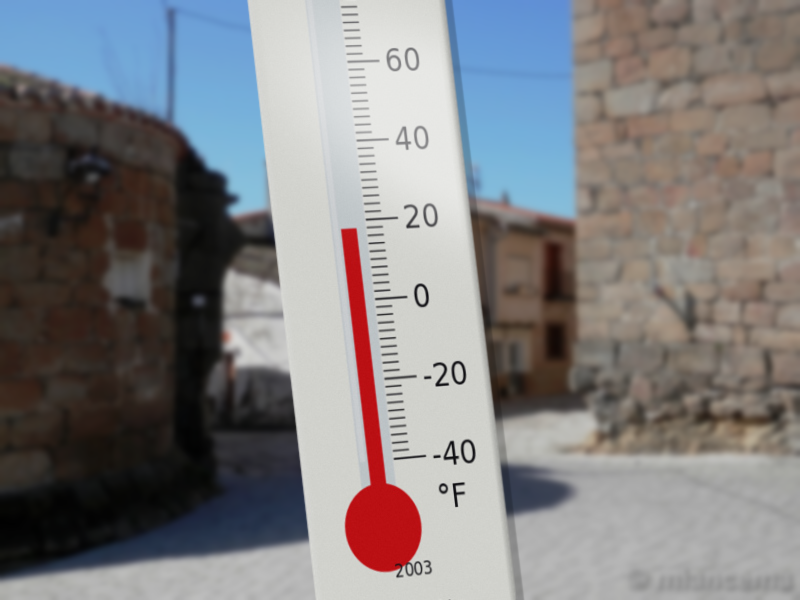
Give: 18,°F
